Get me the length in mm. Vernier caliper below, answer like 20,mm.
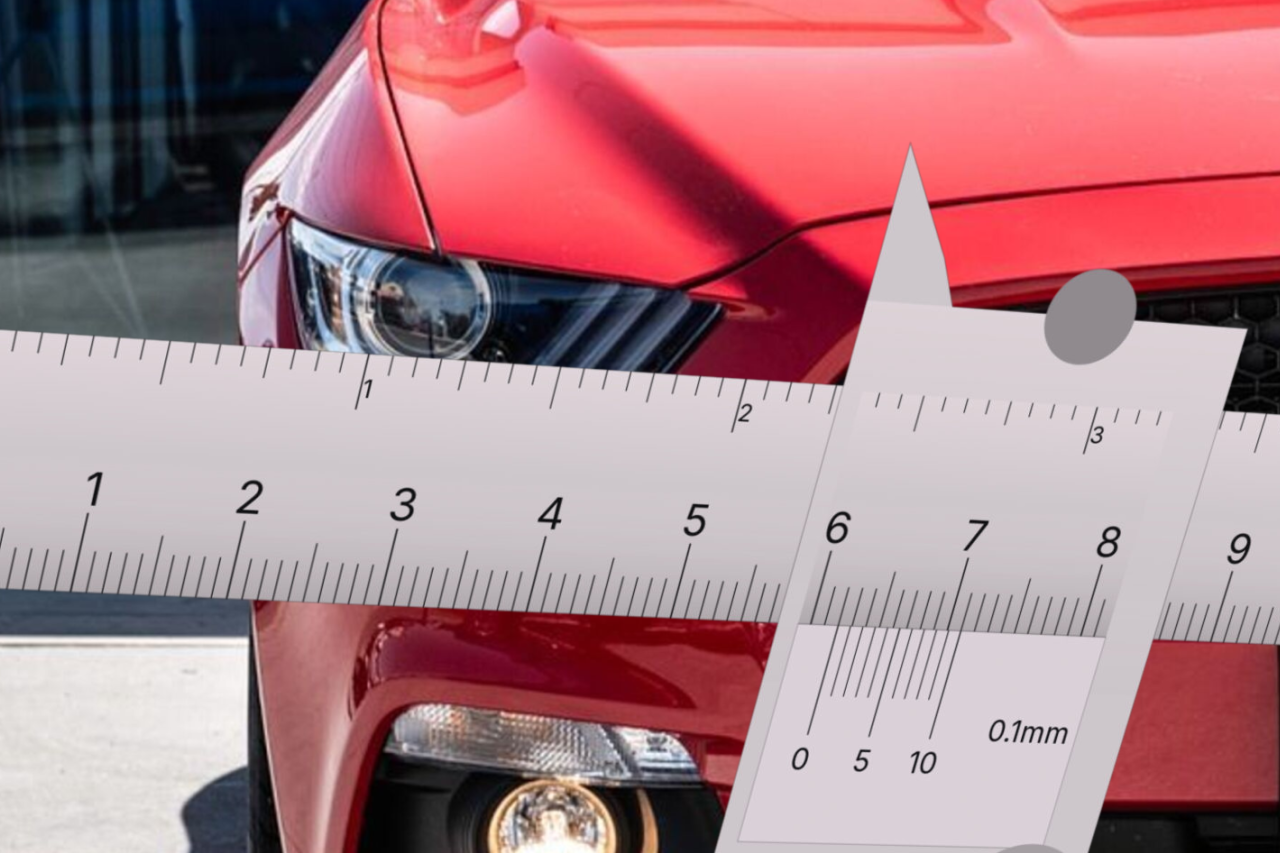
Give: 62.0,mm
